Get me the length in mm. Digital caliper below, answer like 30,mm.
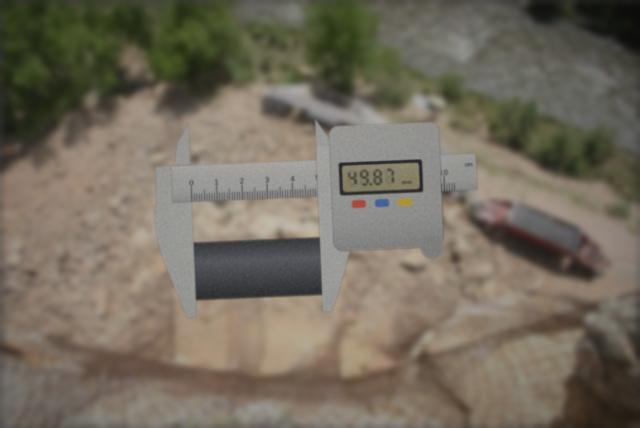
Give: 49.87,mm
